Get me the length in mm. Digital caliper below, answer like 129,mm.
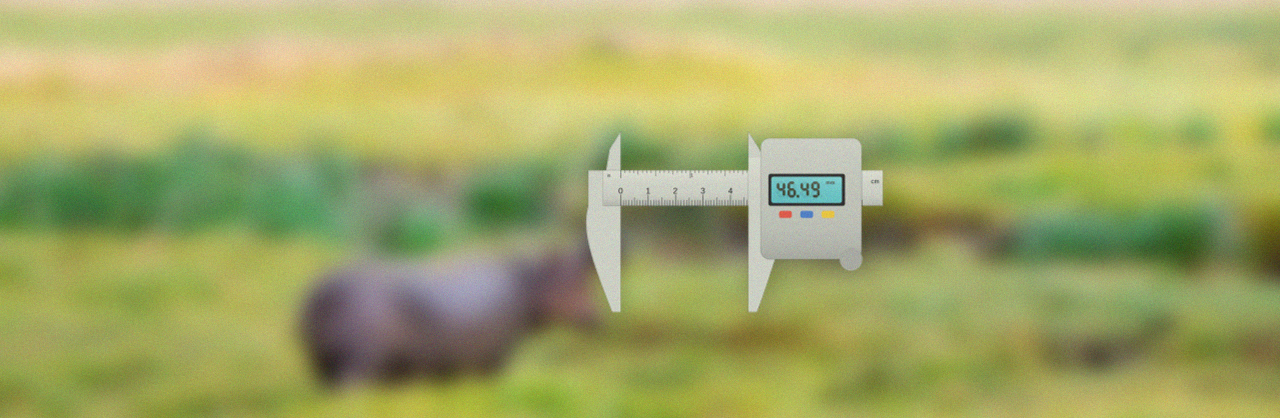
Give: 46.49,mm
